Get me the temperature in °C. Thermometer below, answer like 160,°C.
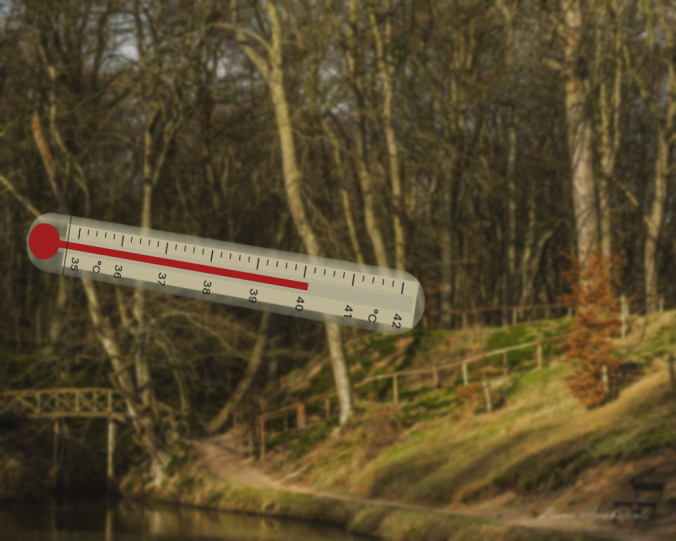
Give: 40.1,°C
